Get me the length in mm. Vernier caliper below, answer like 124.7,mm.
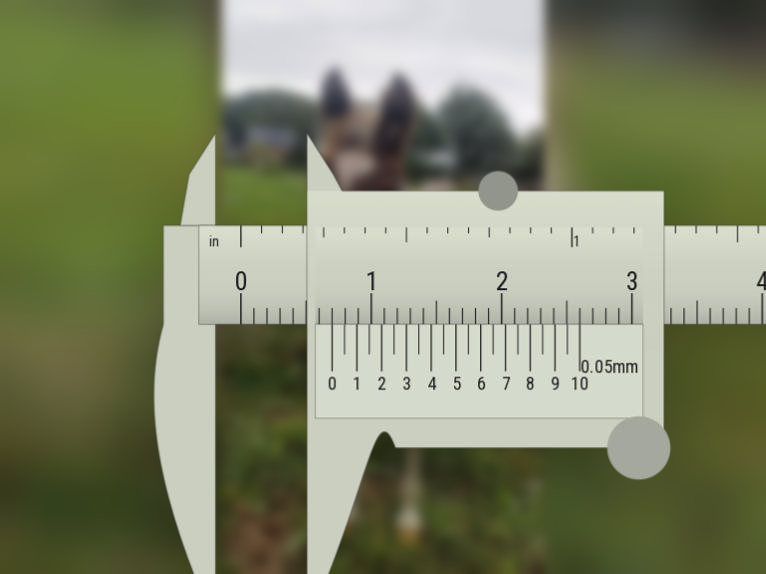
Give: 7.0,mm
